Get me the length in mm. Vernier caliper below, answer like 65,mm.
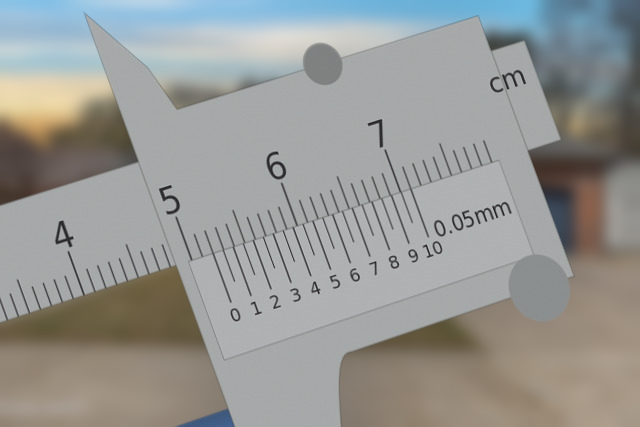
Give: 52.0,mm
